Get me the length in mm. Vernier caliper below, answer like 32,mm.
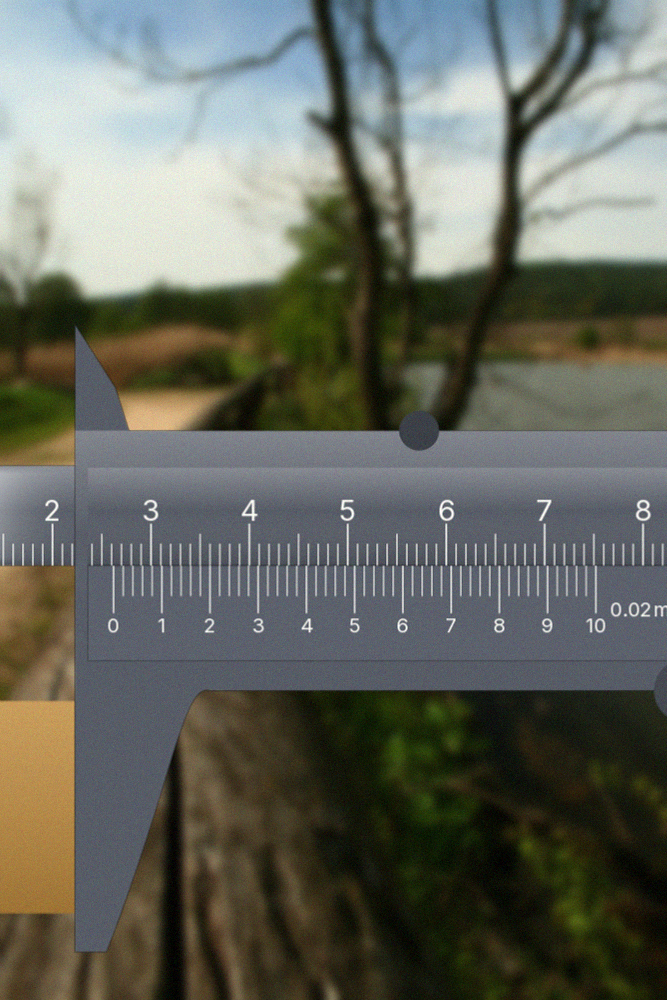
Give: 26.2,mm
